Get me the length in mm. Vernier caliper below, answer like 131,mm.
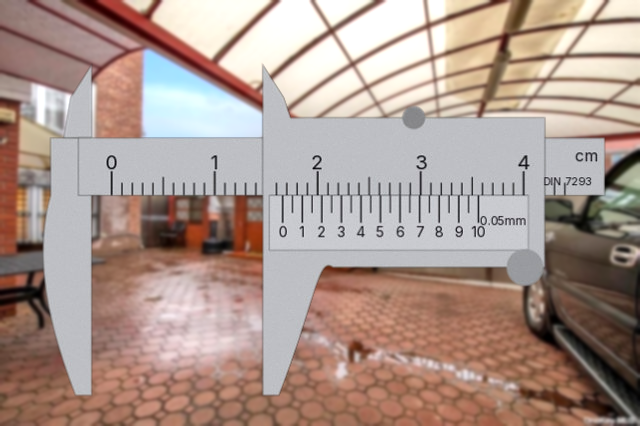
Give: 16.6,mm
